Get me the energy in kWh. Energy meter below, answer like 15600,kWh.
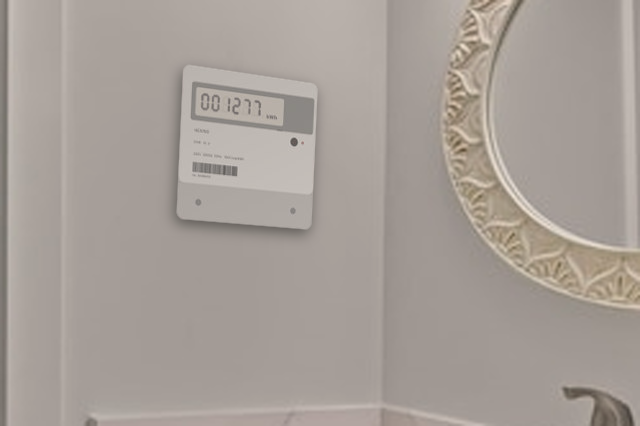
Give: 1277,kWh
